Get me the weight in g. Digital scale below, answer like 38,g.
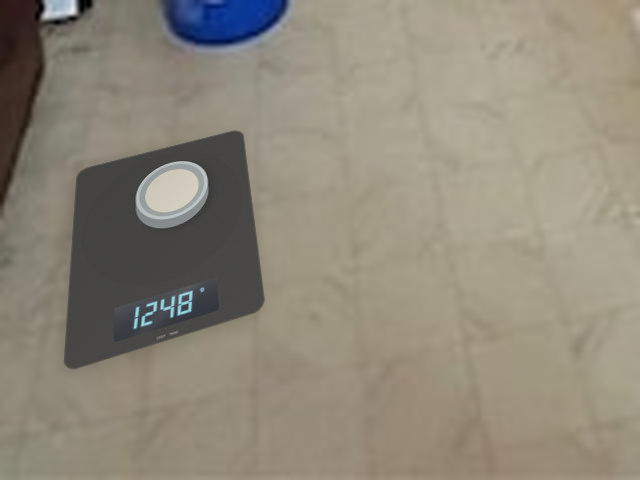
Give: 1248,g
